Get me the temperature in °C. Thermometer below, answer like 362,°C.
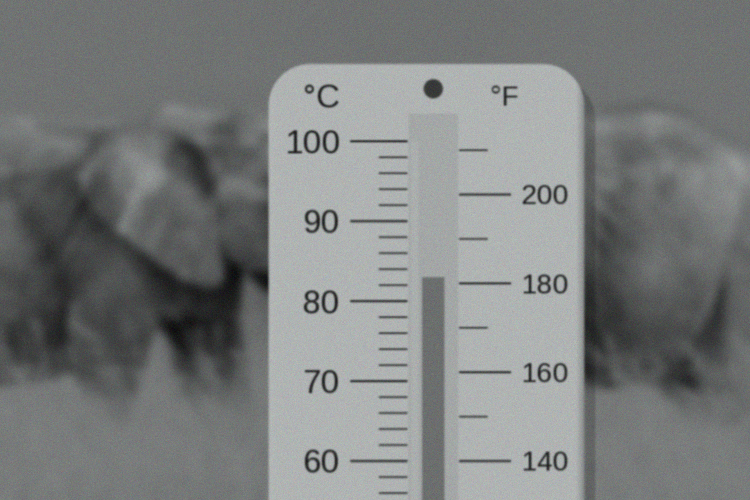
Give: 83,°C
